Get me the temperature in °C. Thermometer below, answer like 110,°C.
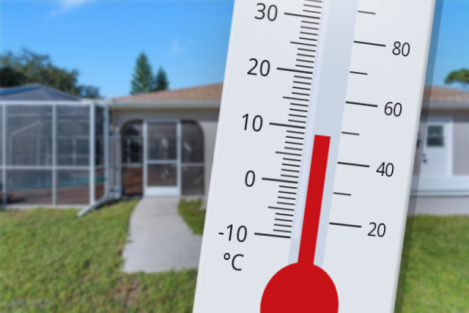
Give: 9,°C
